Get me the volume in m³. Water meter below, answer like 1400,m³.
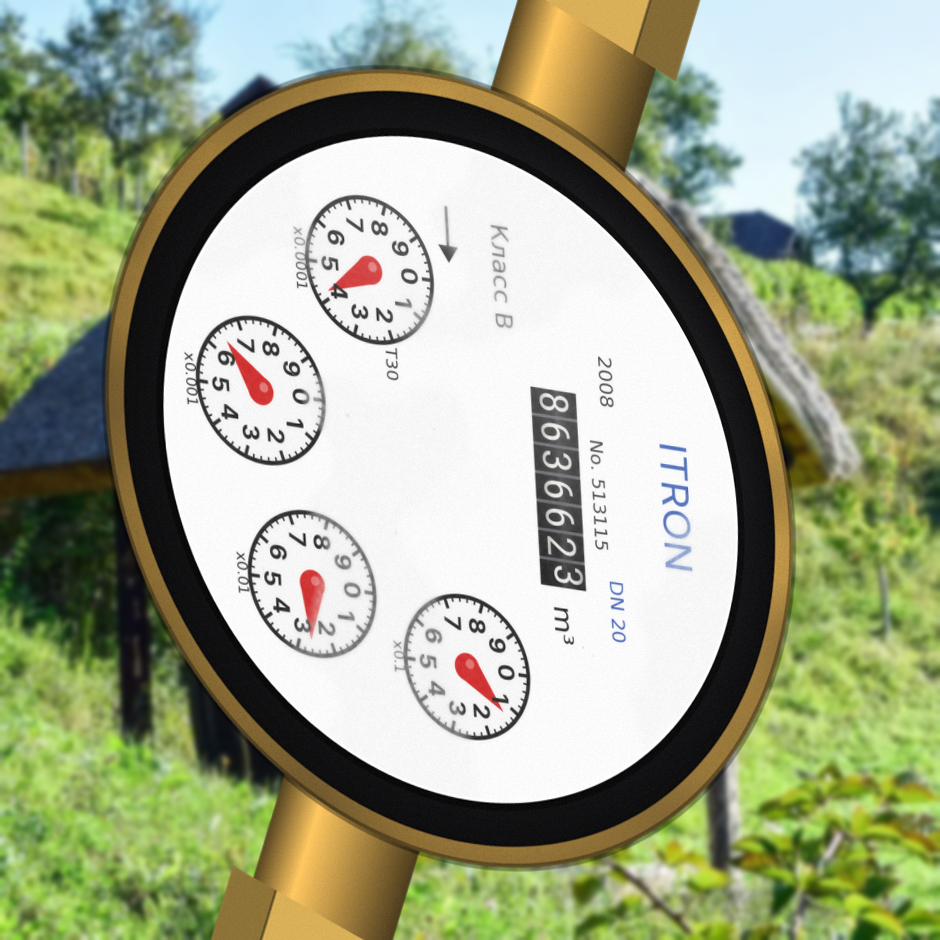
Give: 8636623.1264,m³
